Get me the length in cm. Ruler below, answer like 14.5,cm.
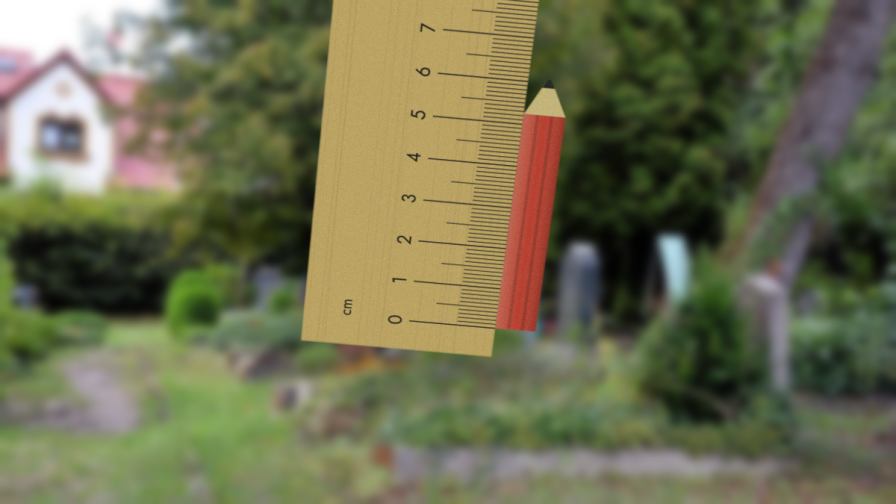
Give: 6.1,cm
